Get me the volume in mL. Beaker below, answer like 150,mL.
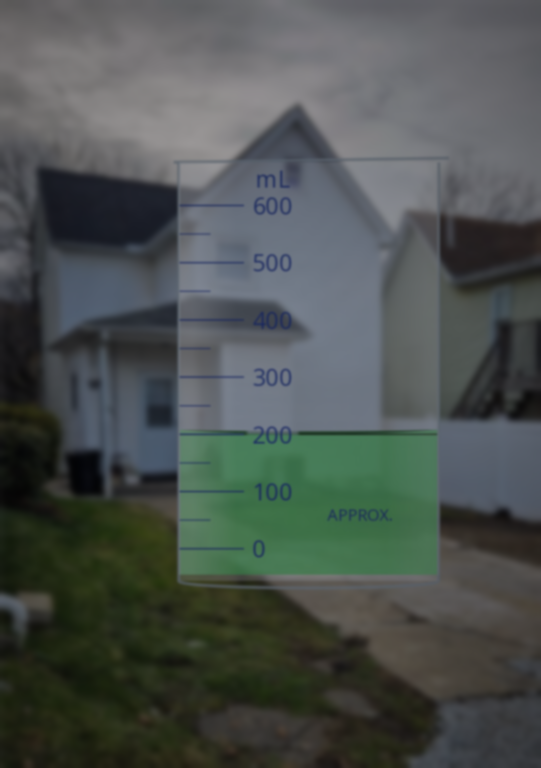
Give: 200,mL
